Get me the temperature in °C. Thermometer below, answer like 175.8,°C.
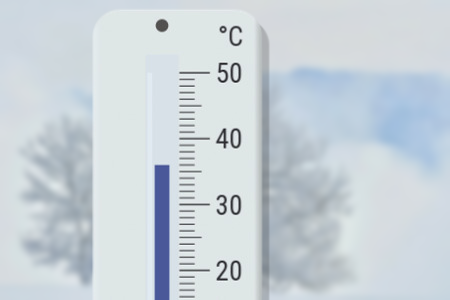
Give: 36,°C
